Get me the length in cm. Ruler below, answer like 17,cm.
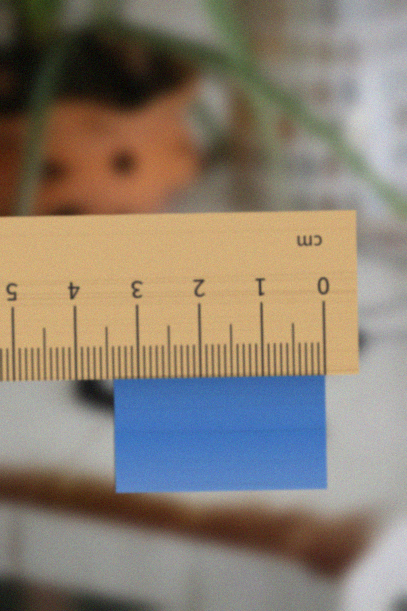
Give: 3.4,cm
